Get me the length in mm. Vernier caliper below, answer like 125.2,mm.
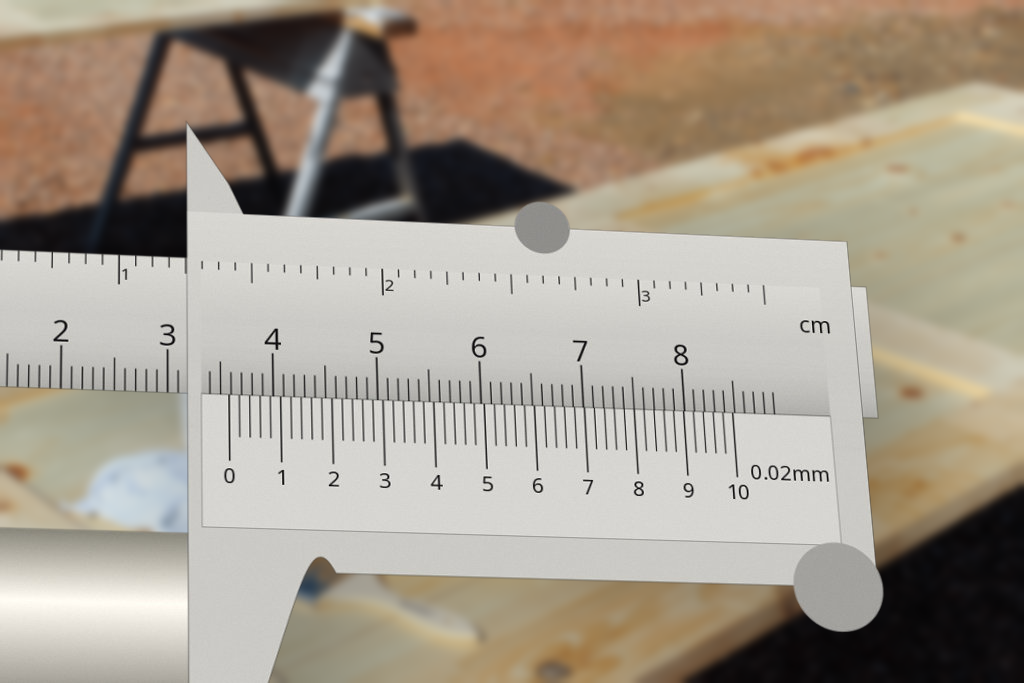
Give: 35.8,mm
